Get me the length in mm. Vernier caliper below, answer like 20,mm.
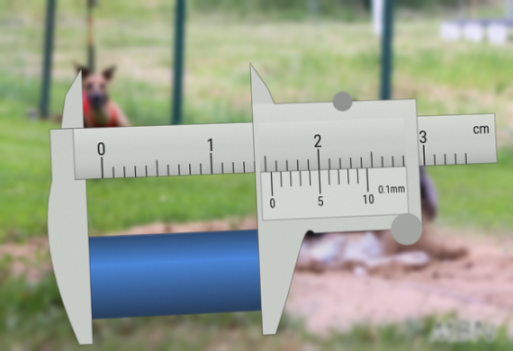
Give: 15.5,mm
